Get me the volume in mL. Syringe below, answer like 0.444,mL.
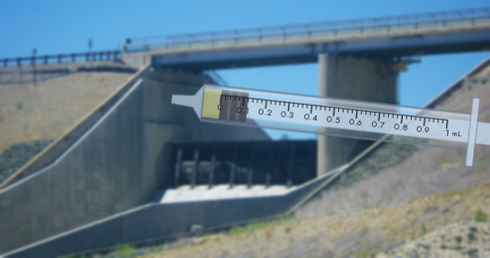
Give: 0,mL
